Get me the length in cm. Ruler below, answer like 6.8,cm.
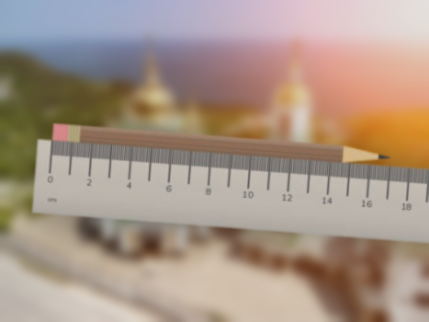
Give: 17,cm
